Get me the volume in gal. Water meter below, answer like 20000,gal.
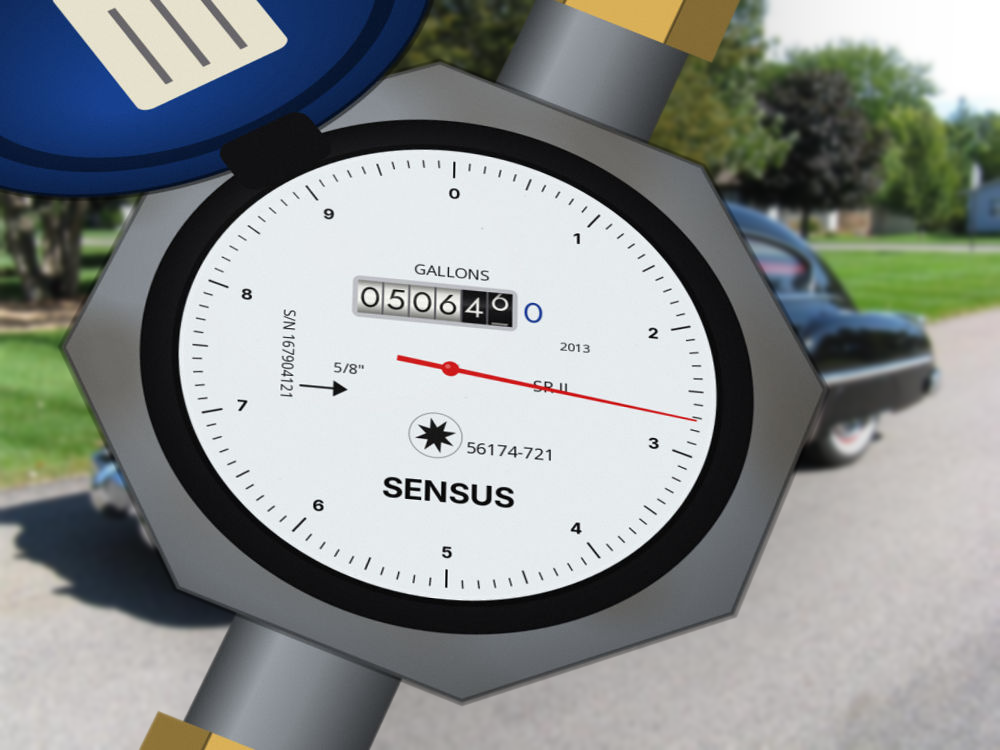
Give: 506462.7,gal
